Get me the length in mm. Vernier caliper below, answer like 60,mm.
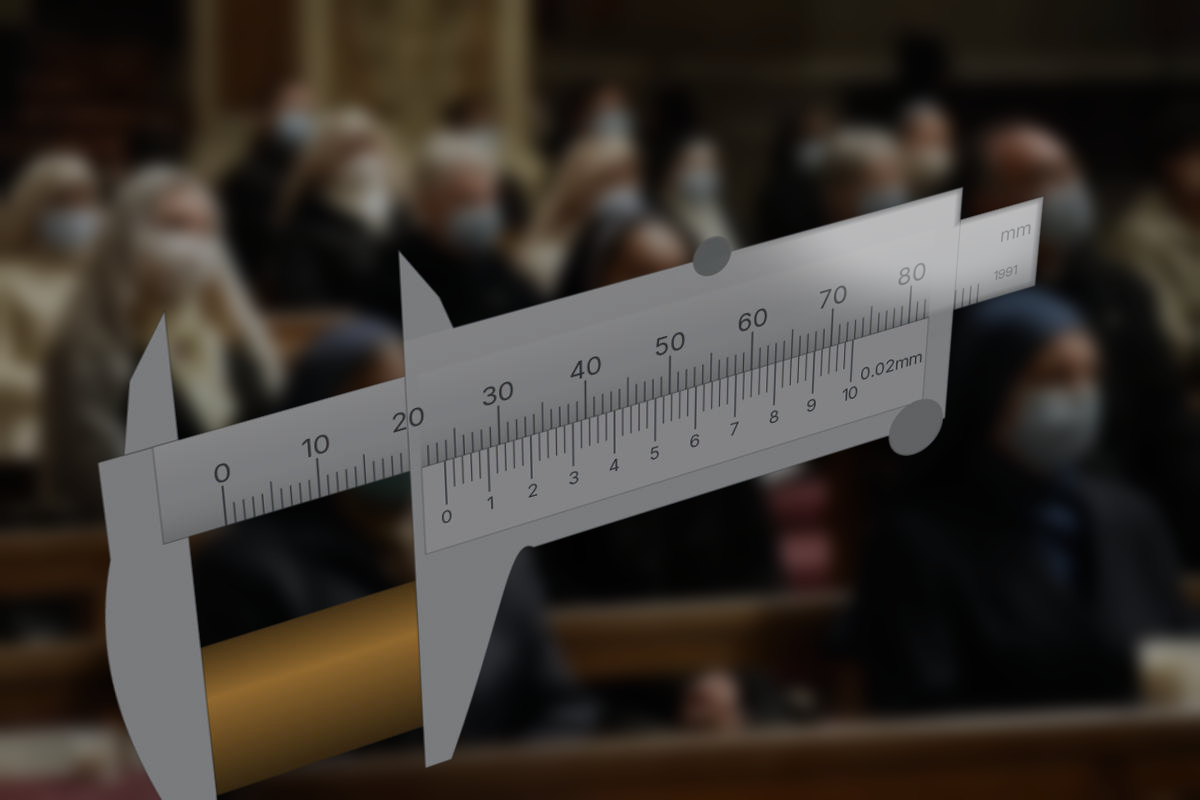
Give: 23.8,mm
